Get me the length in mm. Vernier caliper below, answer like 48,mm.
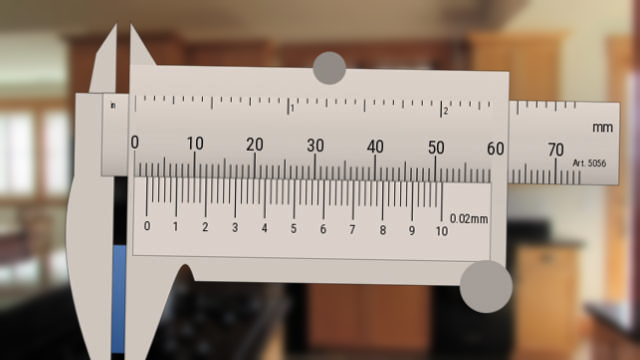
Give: 2.2,mm
